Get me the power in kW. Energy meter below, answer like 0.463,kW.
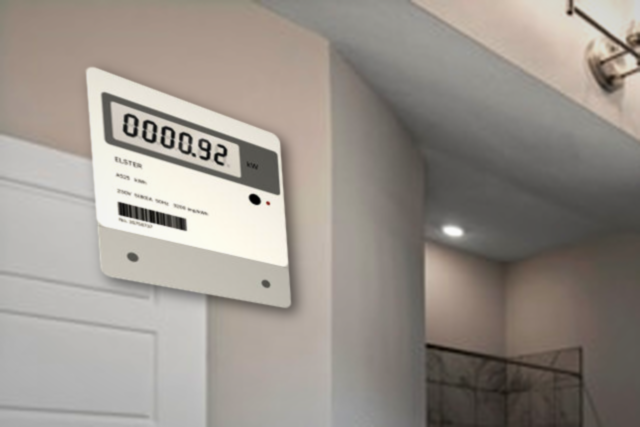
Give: 0.92,kW
